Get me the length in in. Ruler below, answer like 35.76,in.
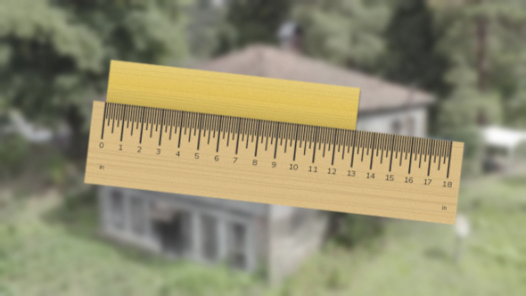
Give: 13,in
